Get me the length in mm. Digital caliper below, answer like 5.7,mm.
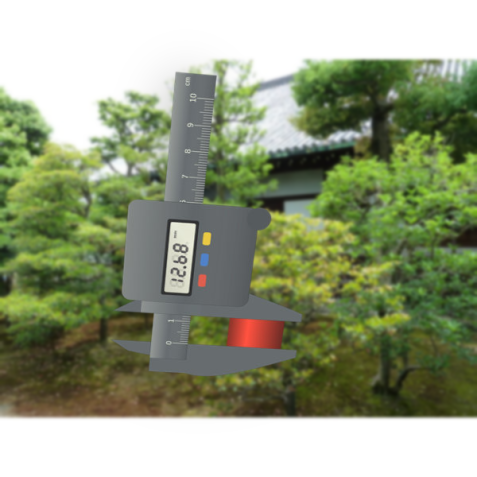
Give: 12.68,mm
